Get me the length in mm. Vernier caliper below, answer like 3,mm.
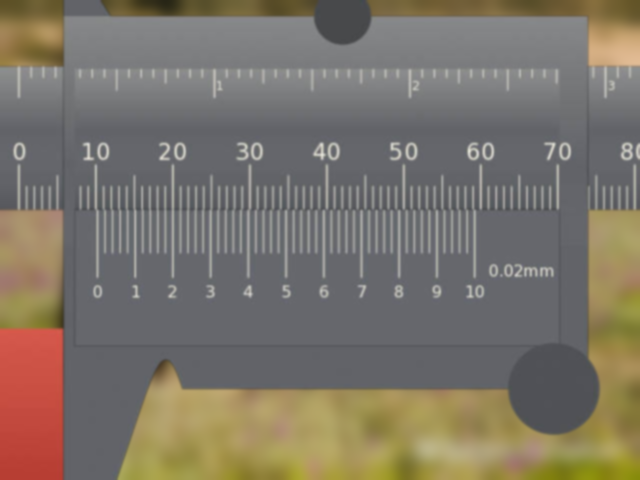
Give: 10.2,mm
